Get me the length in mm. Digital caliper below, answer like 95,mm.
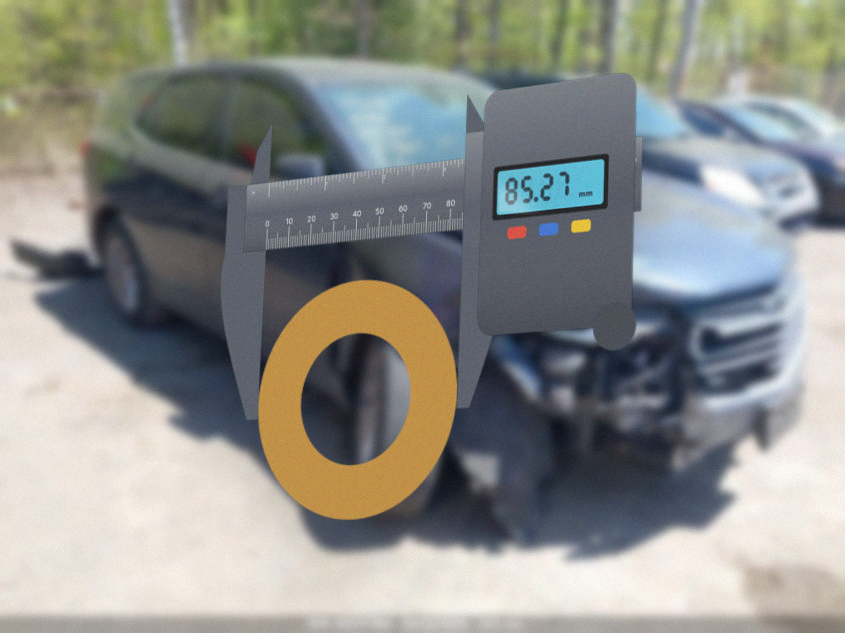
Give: 85.27,mm
